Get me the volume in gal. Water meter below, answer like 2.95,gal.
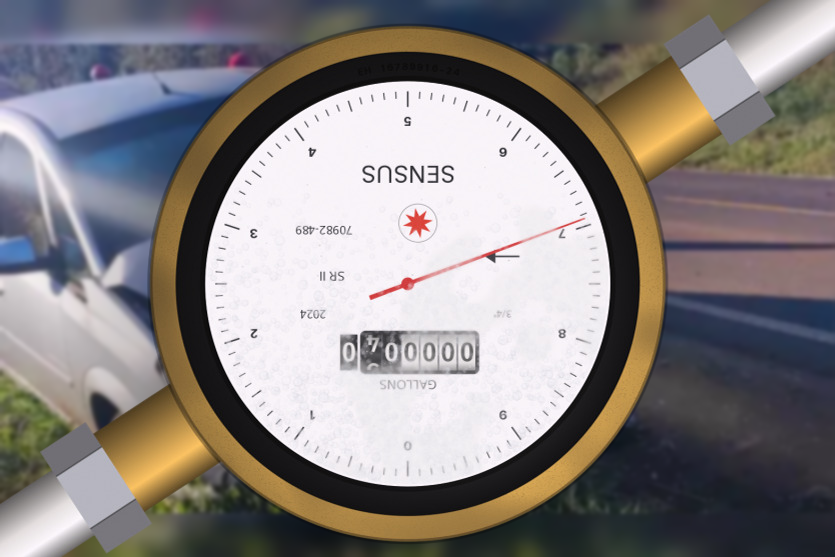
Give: 36.9,gal
